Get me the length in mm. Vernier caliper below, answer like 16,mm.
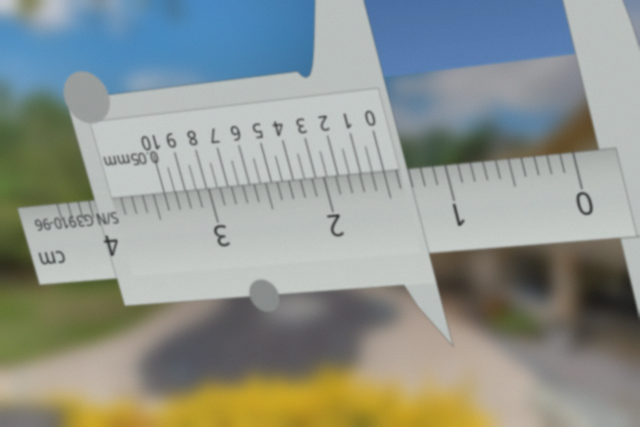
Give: 15.0,mm
